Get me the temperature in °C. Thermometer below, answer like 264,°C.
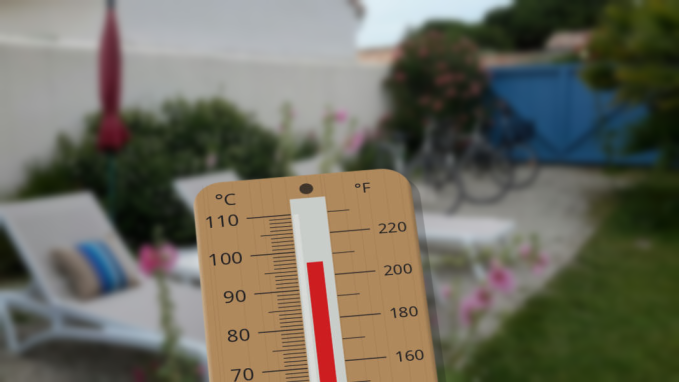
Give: 97,°C
